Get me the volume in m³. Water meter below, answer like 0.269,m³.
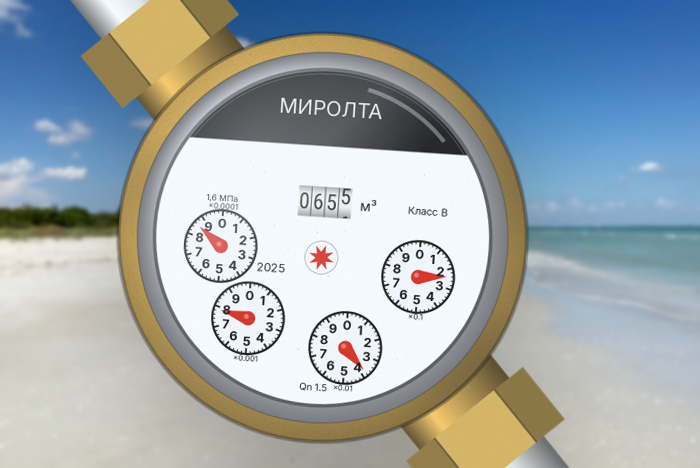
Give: 655.2378,m³
